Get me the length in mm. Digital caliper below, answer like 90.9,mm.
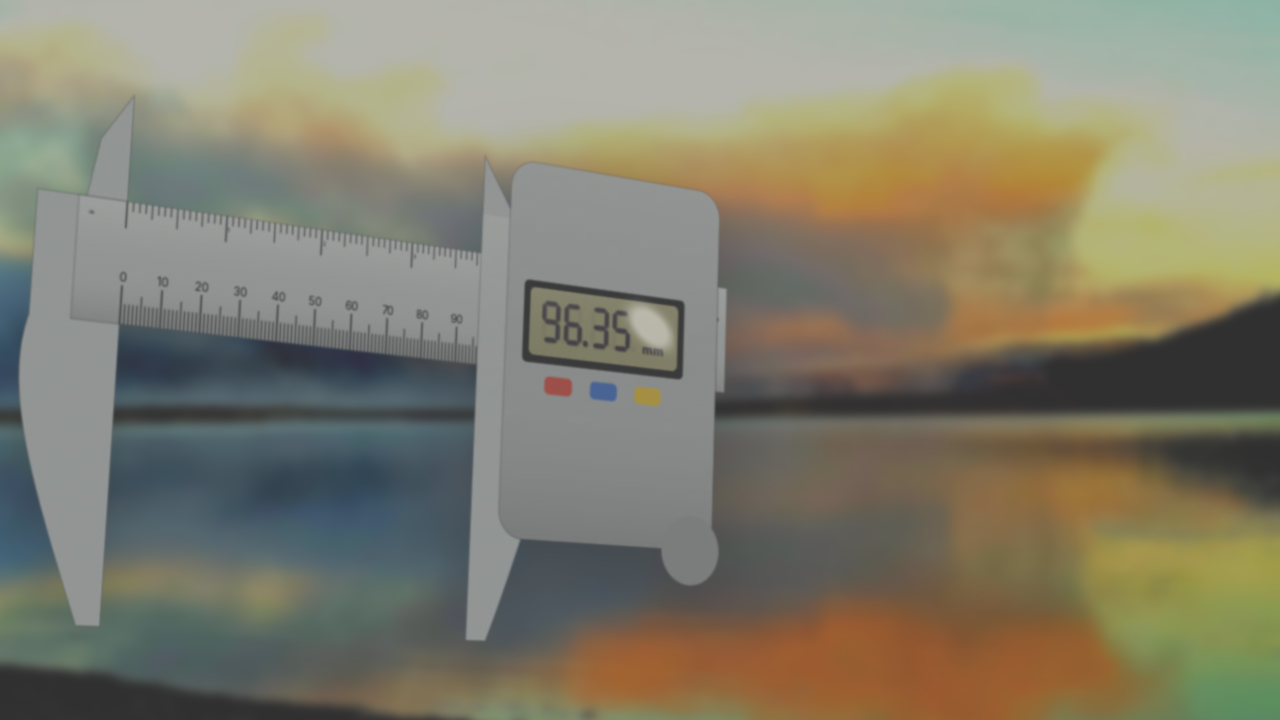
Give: 96.35,mm
